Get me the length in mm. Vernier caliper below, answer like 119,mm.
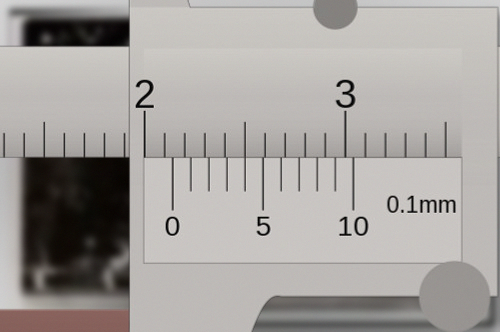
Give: 21.4,mm
